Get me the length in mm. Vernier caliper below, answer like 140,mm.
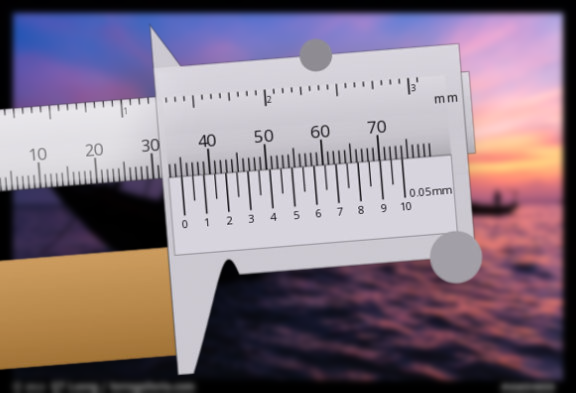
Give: 35.0,mm
